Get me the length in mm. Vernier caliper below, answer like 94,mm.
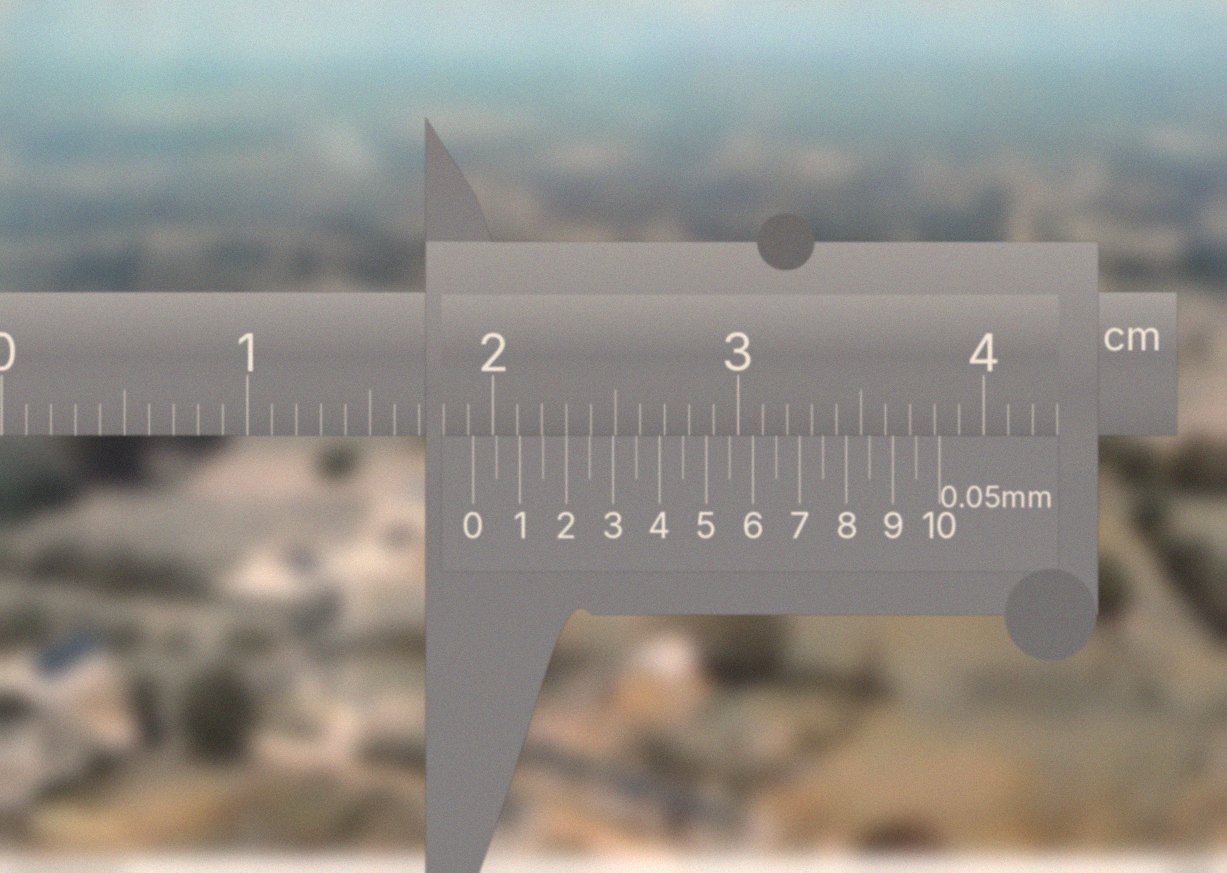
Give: 19.2,mm
